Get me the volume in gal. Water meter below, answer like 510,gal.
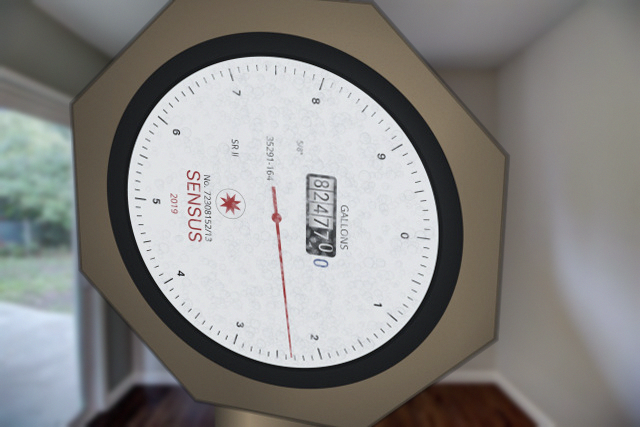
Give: 8247702.3,gal
